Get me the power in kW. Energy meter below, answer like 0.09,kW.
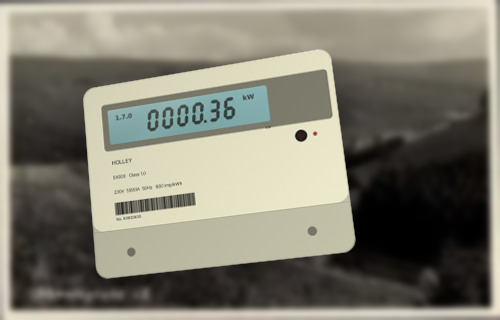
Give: 0.36,kW
